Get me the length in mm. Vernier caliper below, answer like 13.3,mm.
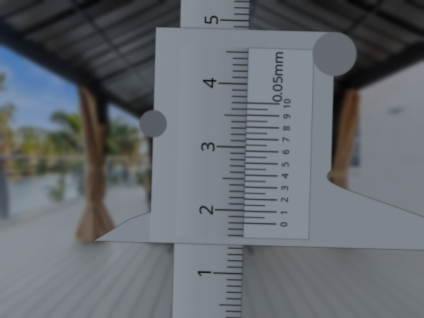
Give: 18.0,mm
